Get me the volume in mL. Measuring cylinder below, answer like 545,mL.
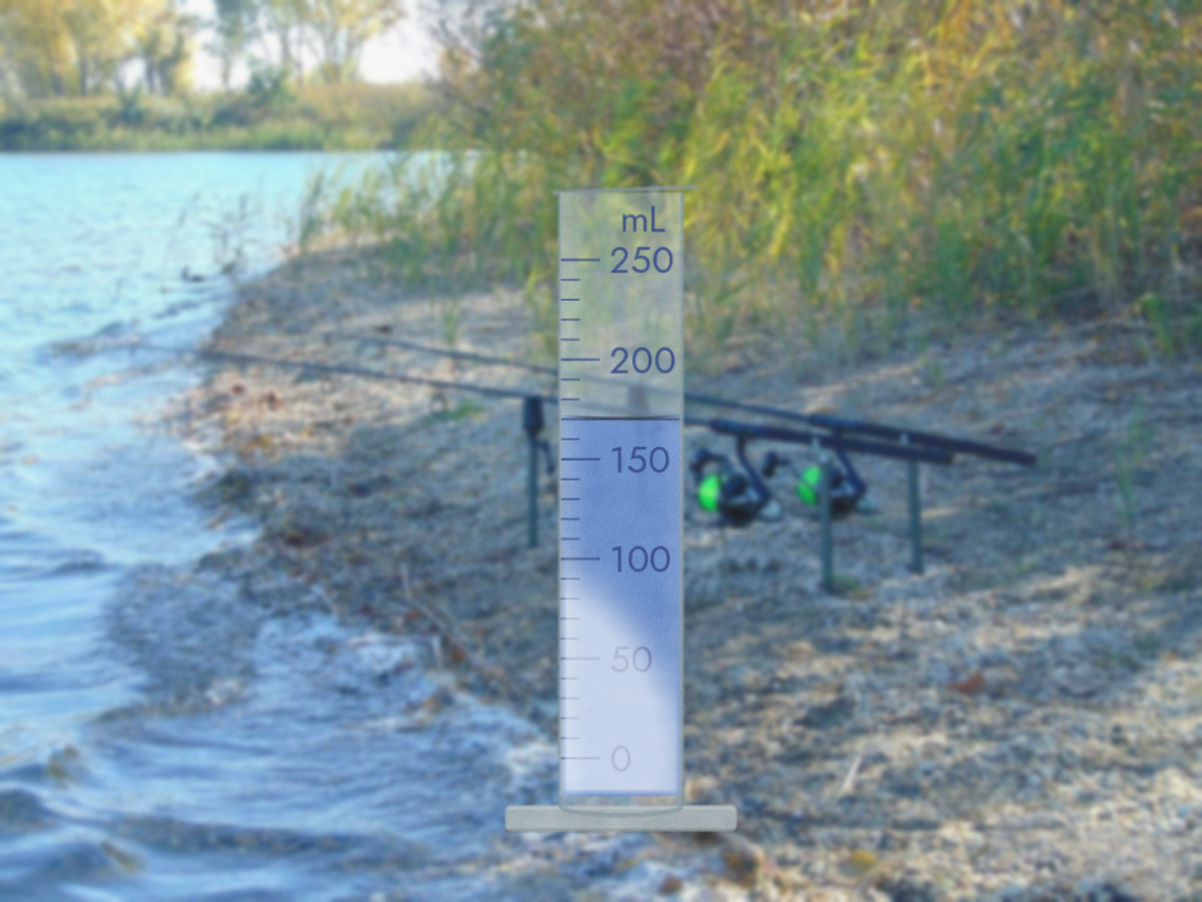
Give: 170,mL
